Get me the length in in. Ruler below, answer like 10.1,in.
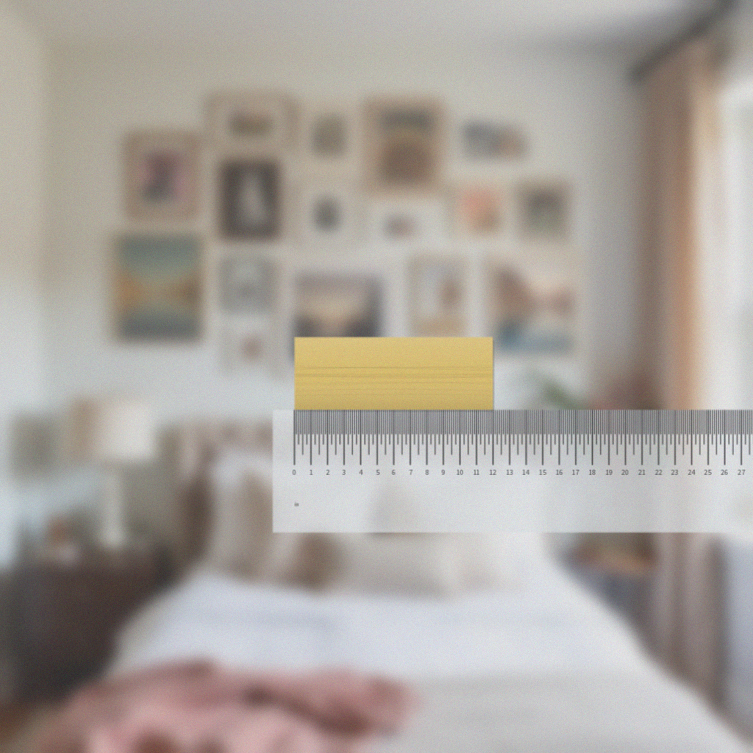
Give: 12,in
